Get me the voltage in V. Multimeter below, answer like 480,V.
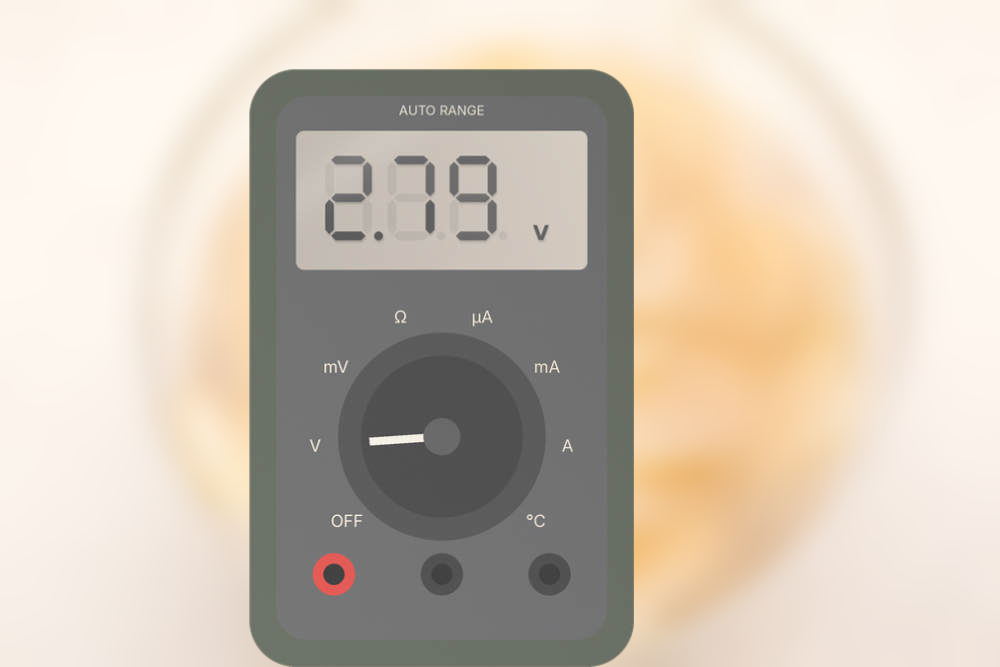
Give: 2.79,V
